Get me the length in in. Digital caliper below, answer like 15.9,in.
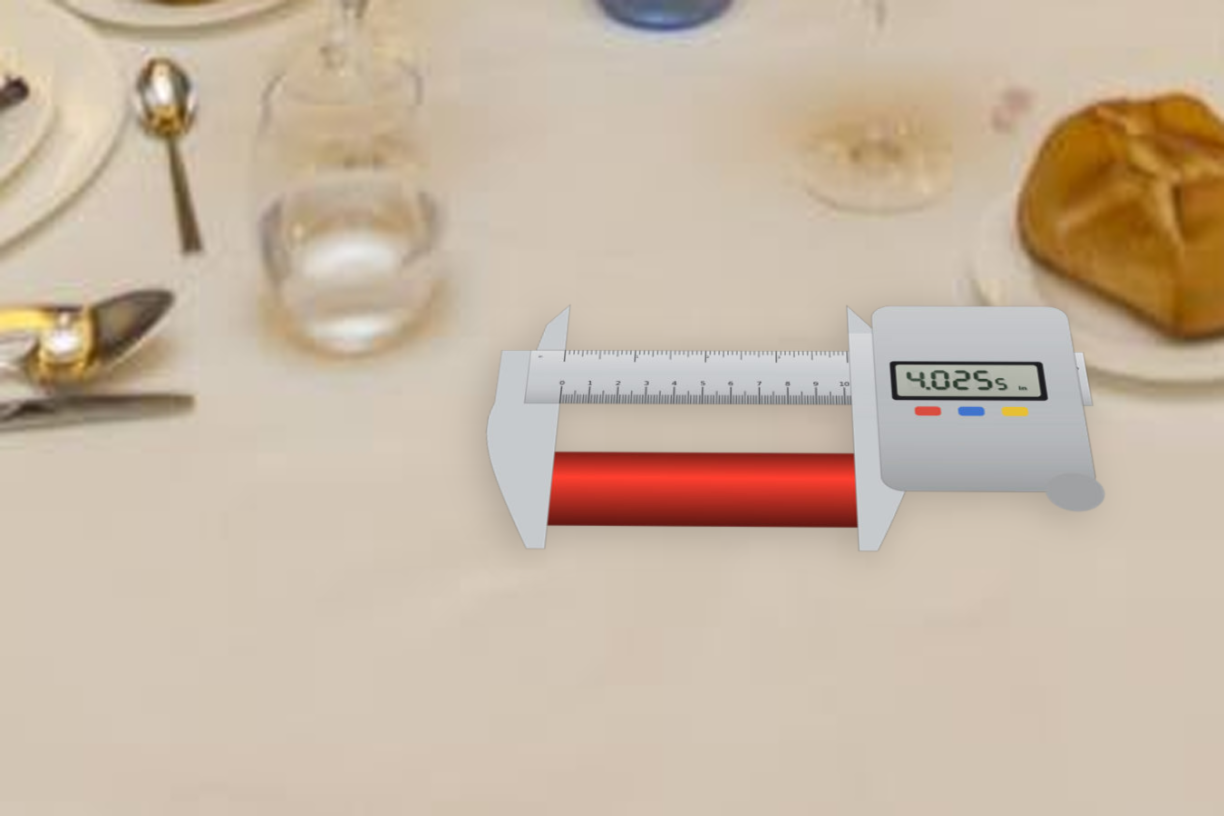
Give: 4.0255,in
